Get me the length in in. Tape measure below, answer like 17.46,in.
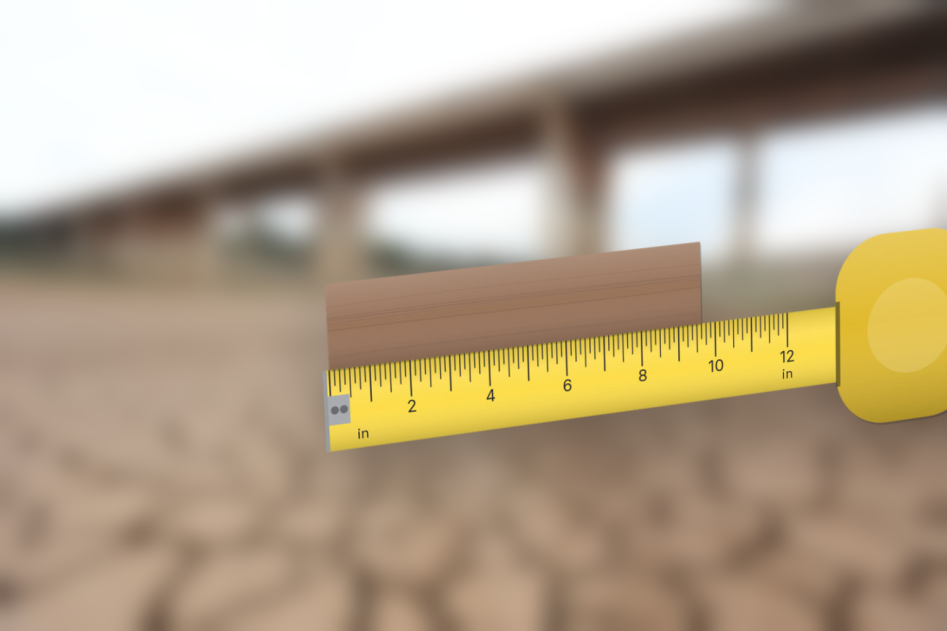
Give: 9.625,in
